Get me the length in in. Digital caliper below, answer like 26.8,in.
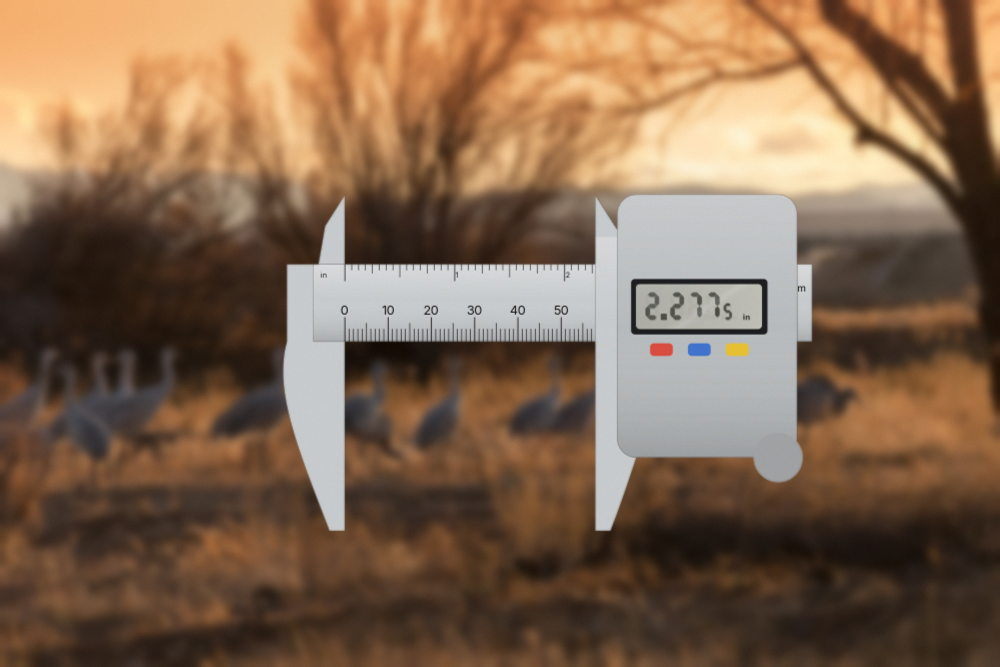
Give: 2.2775,in
